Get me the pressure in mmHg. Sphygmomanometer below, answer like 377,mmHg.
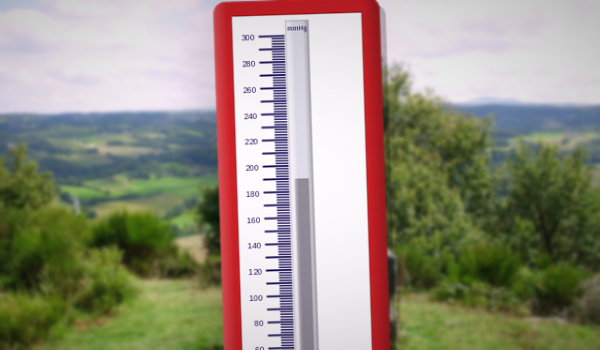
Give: 190,mmHg
